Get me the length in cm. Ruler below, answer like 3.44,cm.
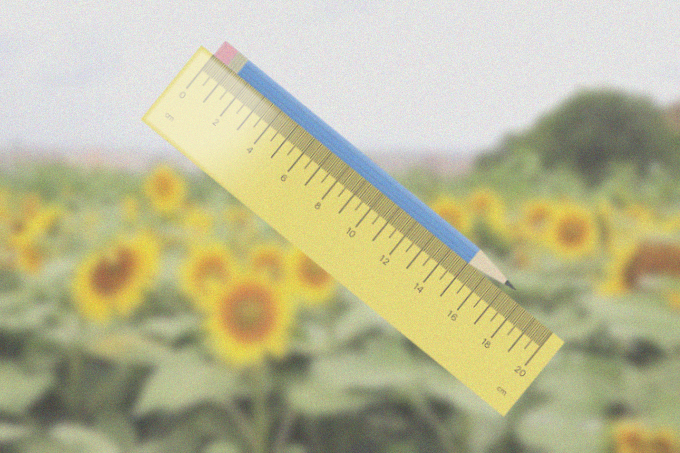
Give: 17.5,cm
